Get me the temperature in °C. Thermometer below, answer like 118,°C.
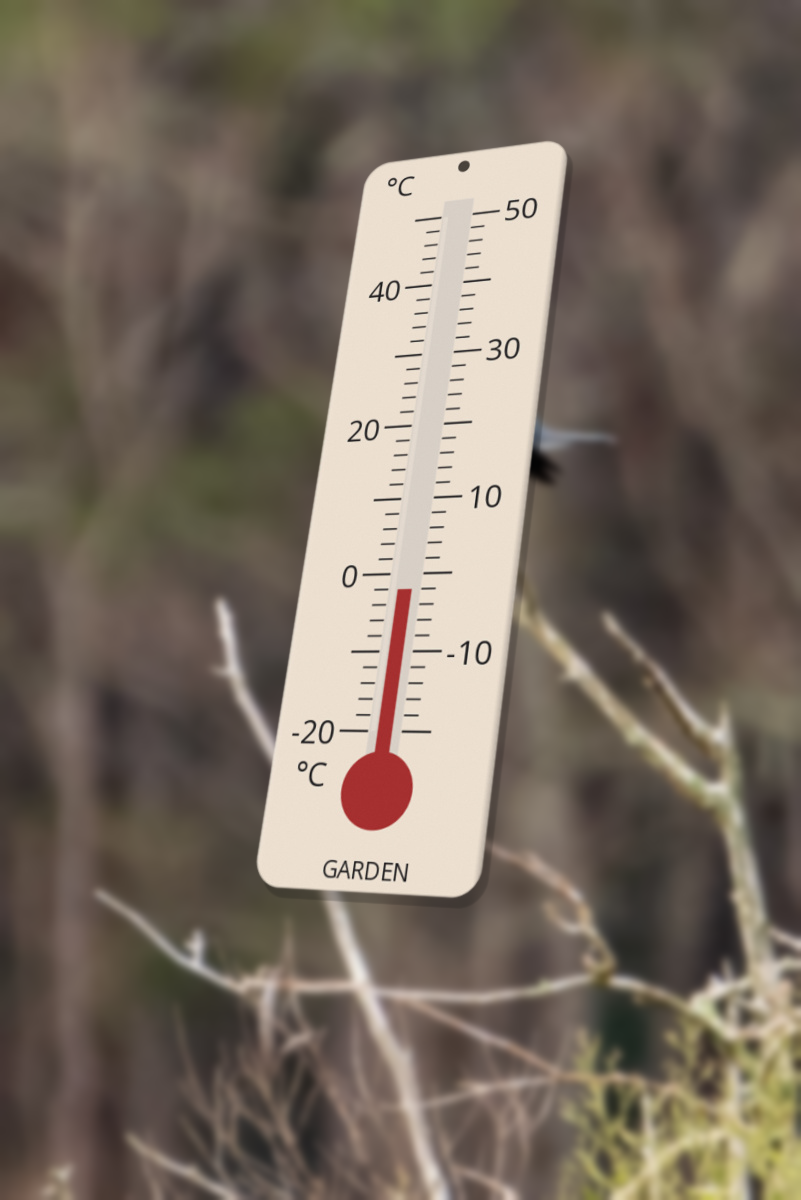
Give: -2,°C
